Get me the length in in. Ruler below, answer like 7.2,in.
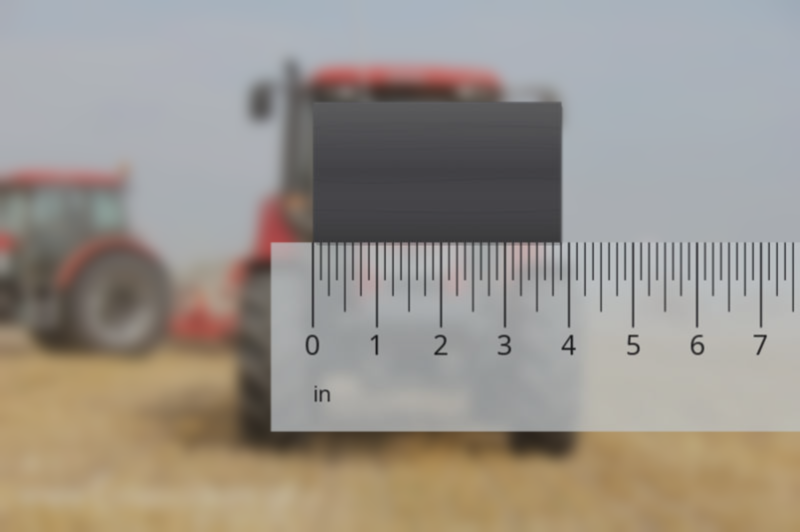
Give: 3.875,in
